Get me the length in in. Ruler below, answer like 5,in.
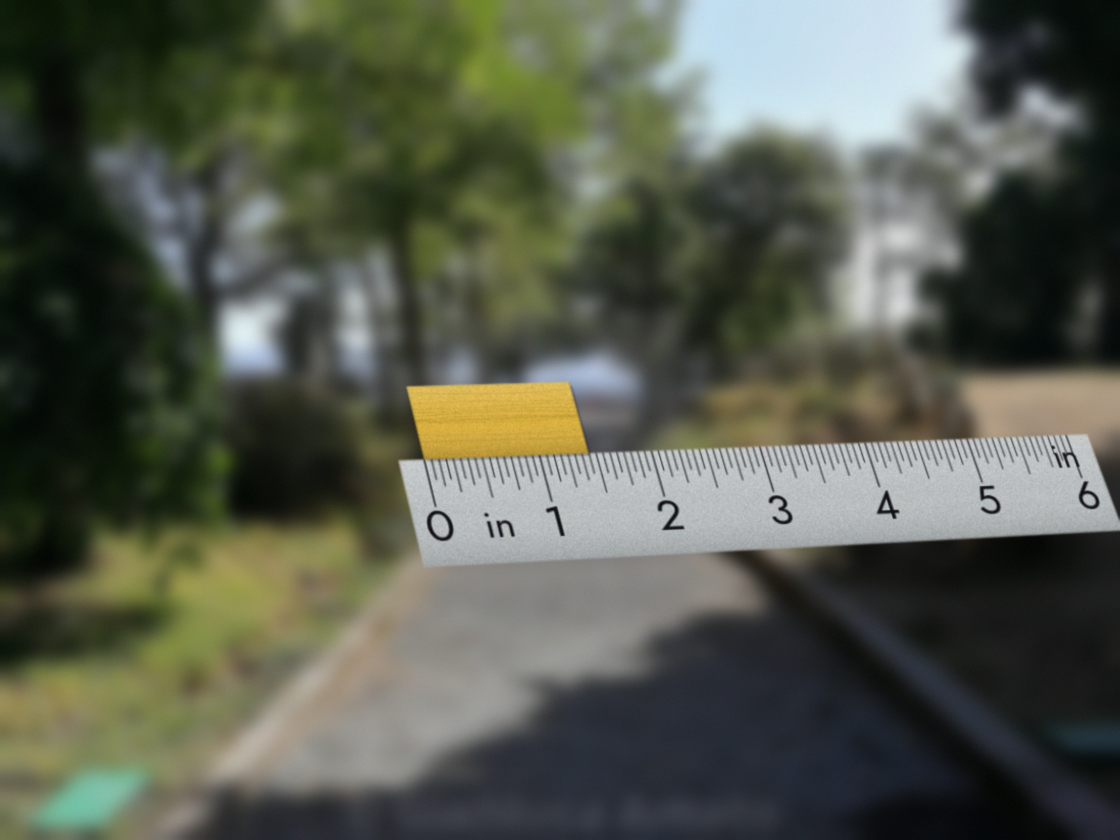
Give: 1.4375,in
